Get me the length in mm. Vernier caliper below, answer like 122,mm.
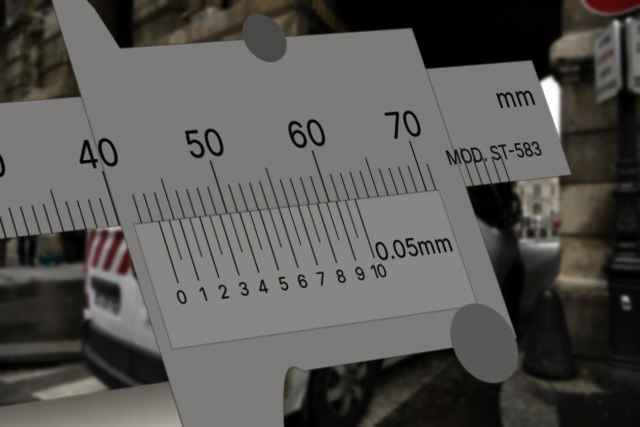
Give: 43.6,mm
